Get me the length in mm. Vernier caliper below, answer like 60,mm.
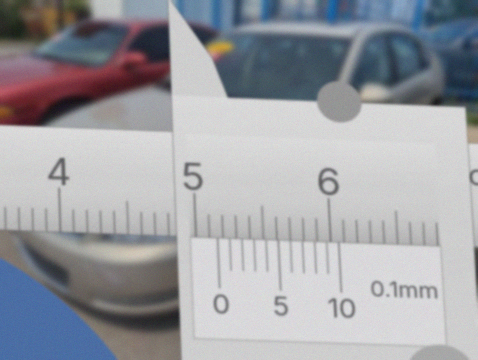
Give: 51.6,mm
